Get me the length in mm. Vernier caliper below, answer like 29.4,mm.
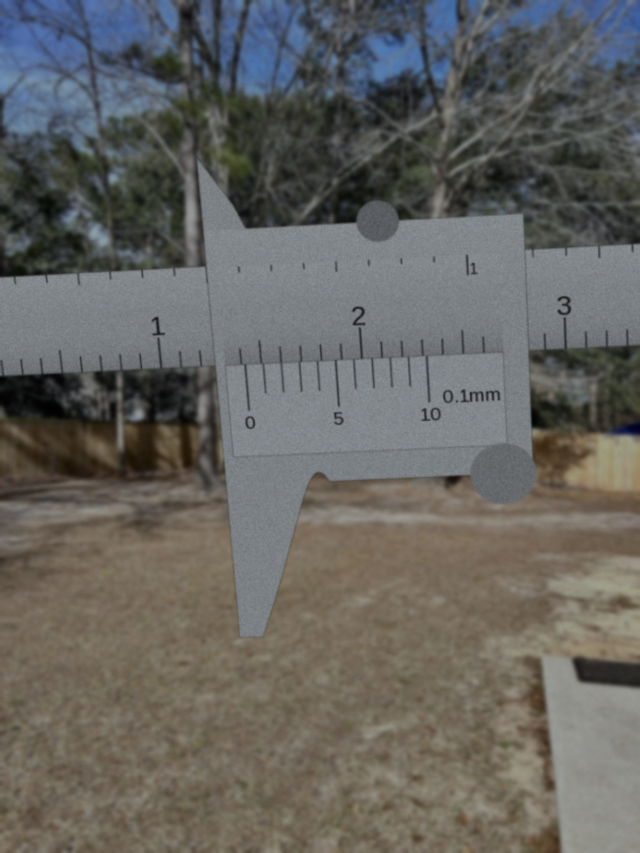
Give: 14.2,mm
